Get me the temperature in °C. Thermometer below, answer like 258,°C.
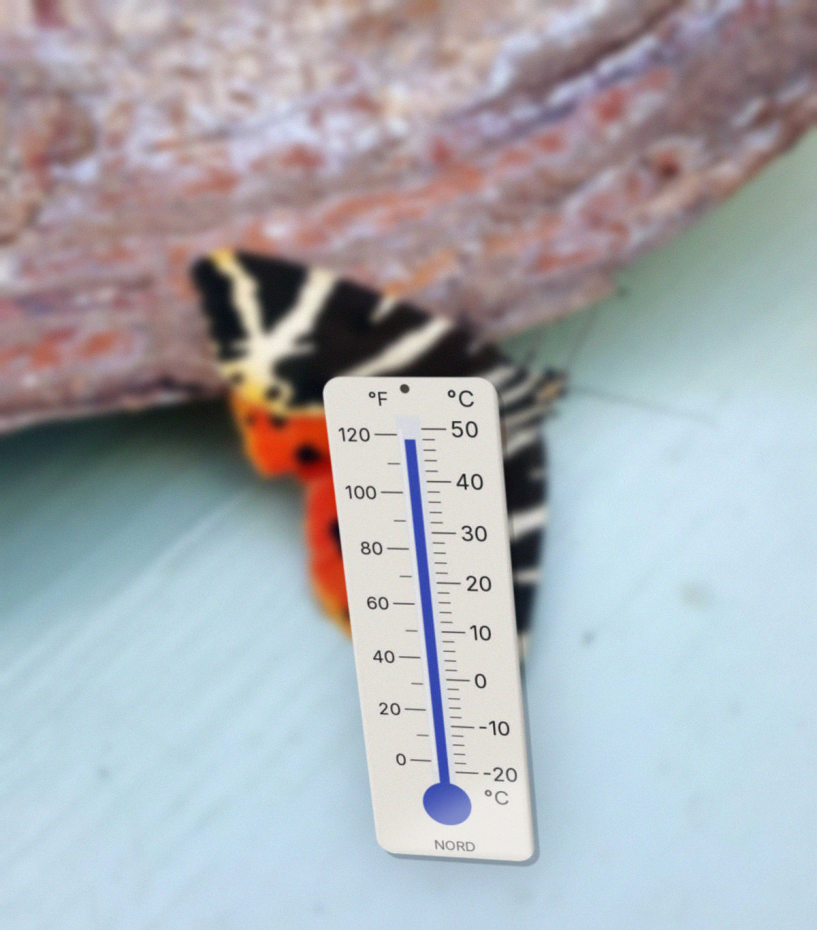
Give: 48,°C
